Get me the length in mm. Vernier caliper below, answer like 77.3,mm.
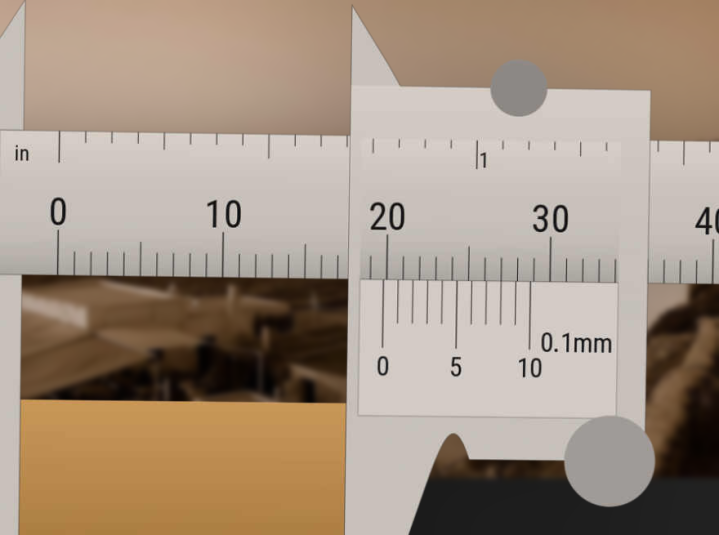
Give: 19.8,mm
